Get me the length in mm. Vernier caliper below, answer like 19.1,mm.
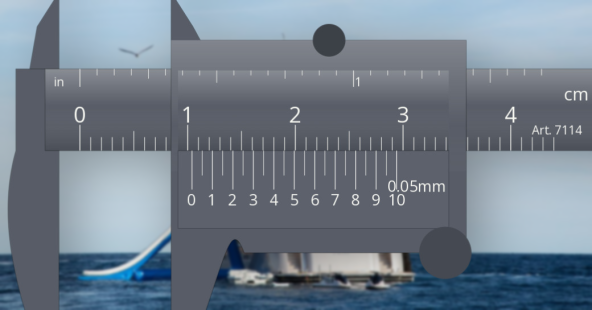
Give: 10.4,mm
